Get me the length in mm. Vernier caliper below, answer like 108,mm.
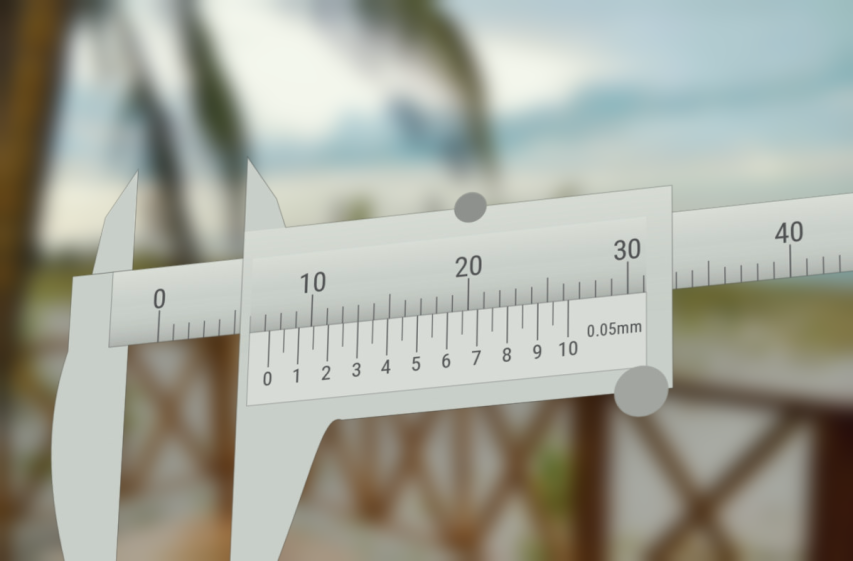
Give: 7.3,mm
